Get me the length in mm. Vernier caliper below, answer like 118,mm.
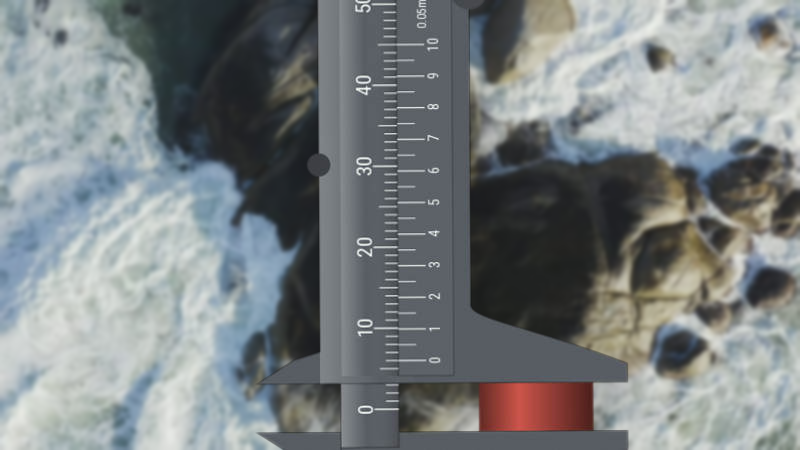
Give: 6.0,mm
